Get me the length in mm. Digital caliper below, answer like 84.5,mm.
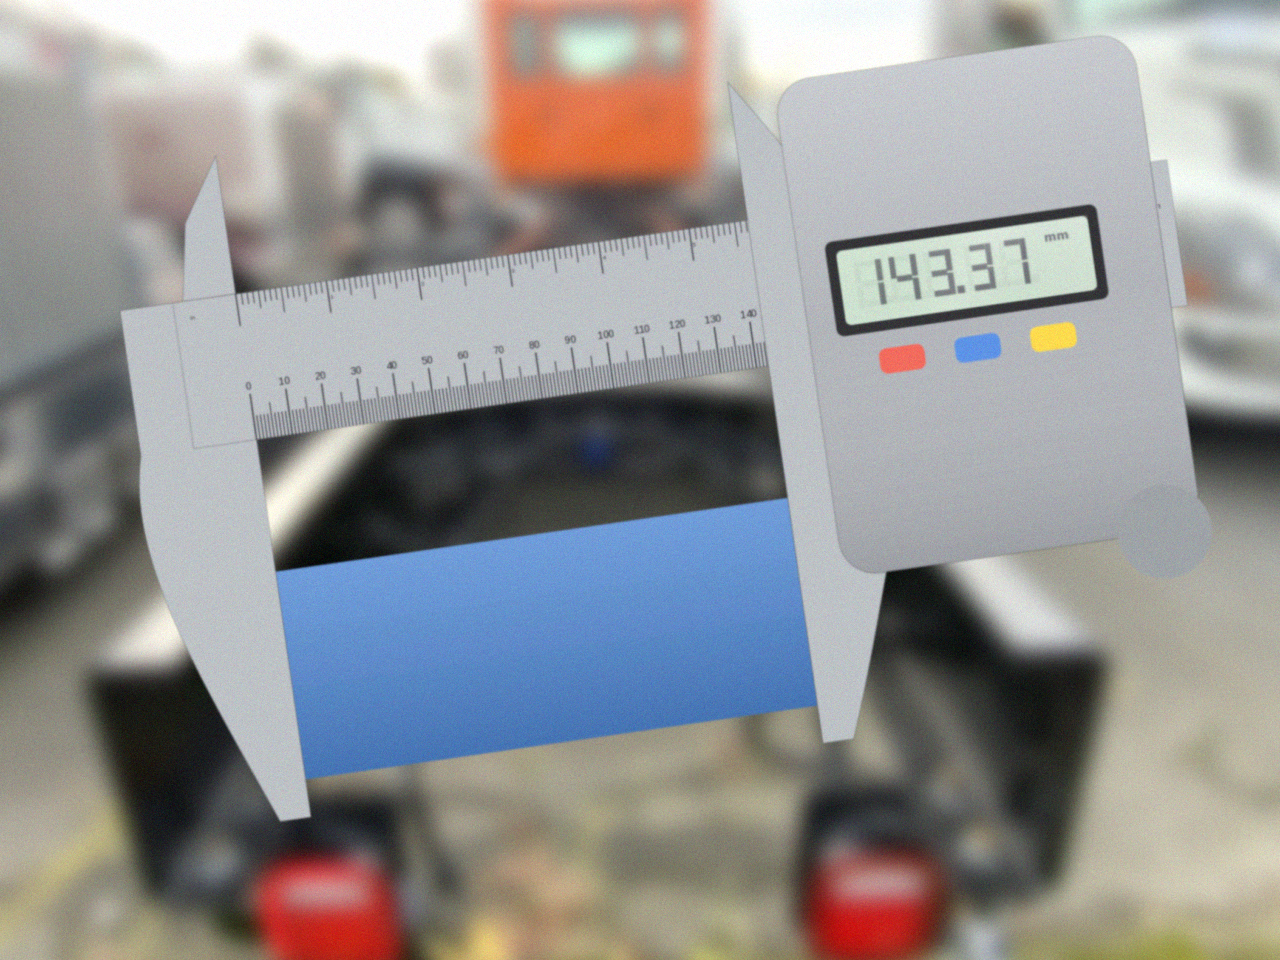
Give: 143.37,mm
